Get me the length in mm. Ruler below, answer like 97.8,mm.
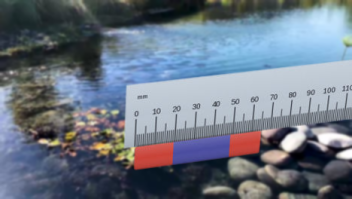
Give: 65,mm
